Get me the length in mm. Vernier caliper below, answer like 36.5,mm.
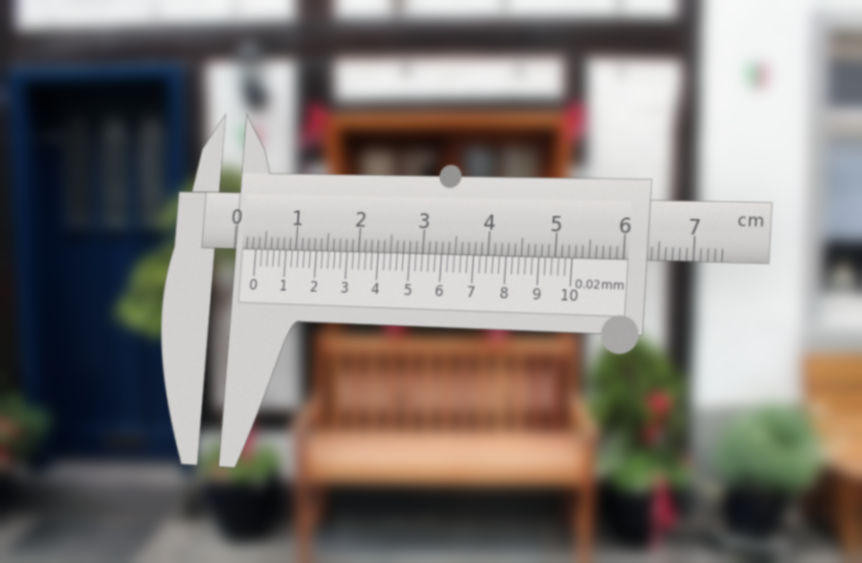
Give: 3.5,mm
